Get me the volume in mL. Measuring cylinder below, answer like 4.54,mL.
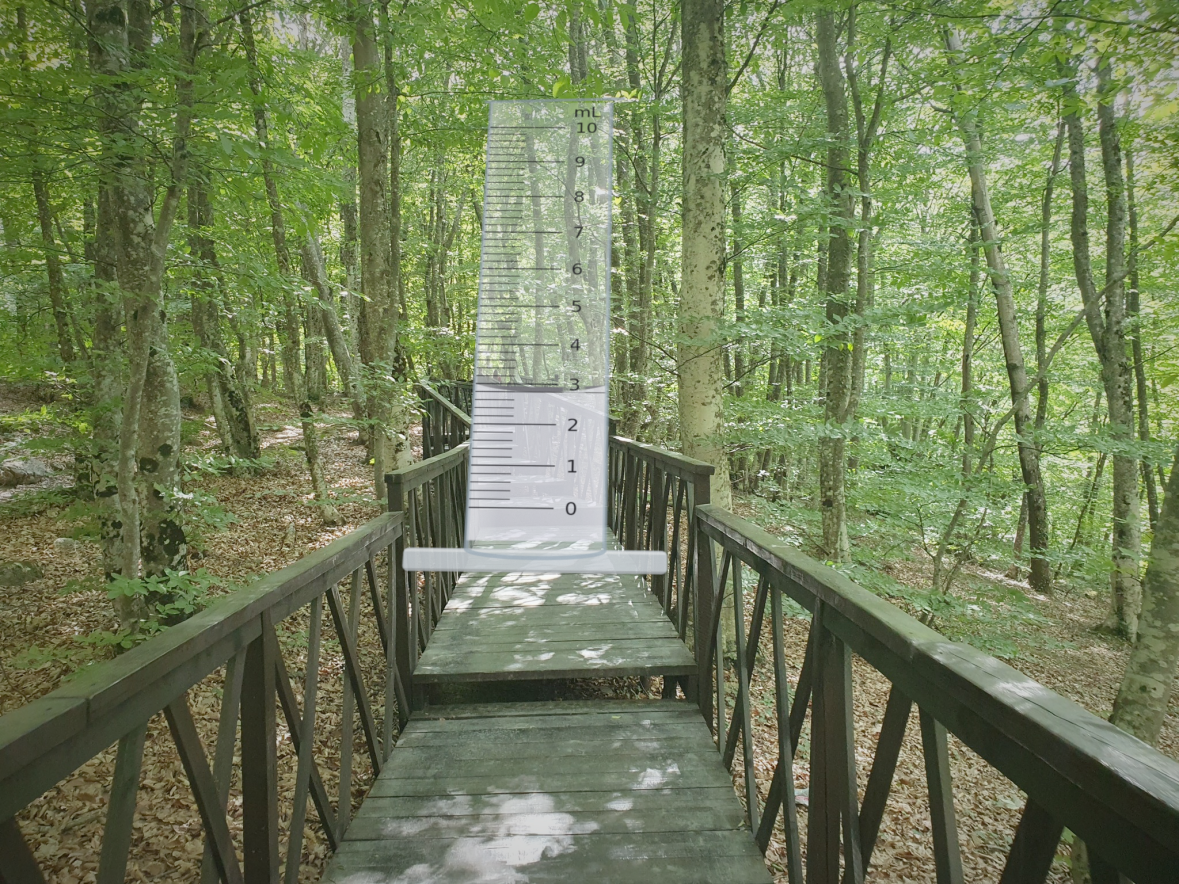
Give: 2.8,mL
